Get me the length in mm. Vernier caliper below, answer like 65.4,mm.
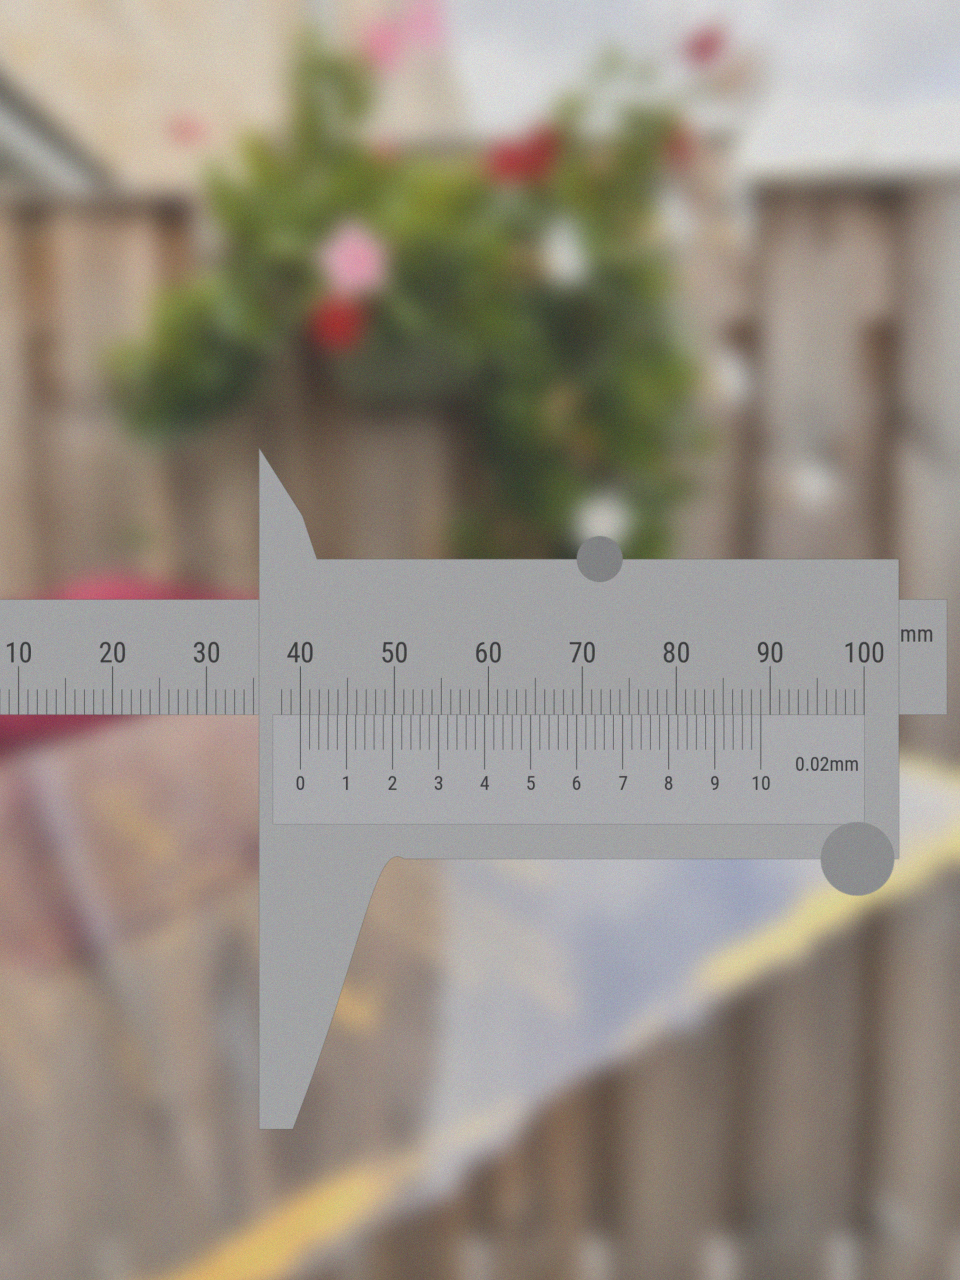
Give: 40.0,mm
